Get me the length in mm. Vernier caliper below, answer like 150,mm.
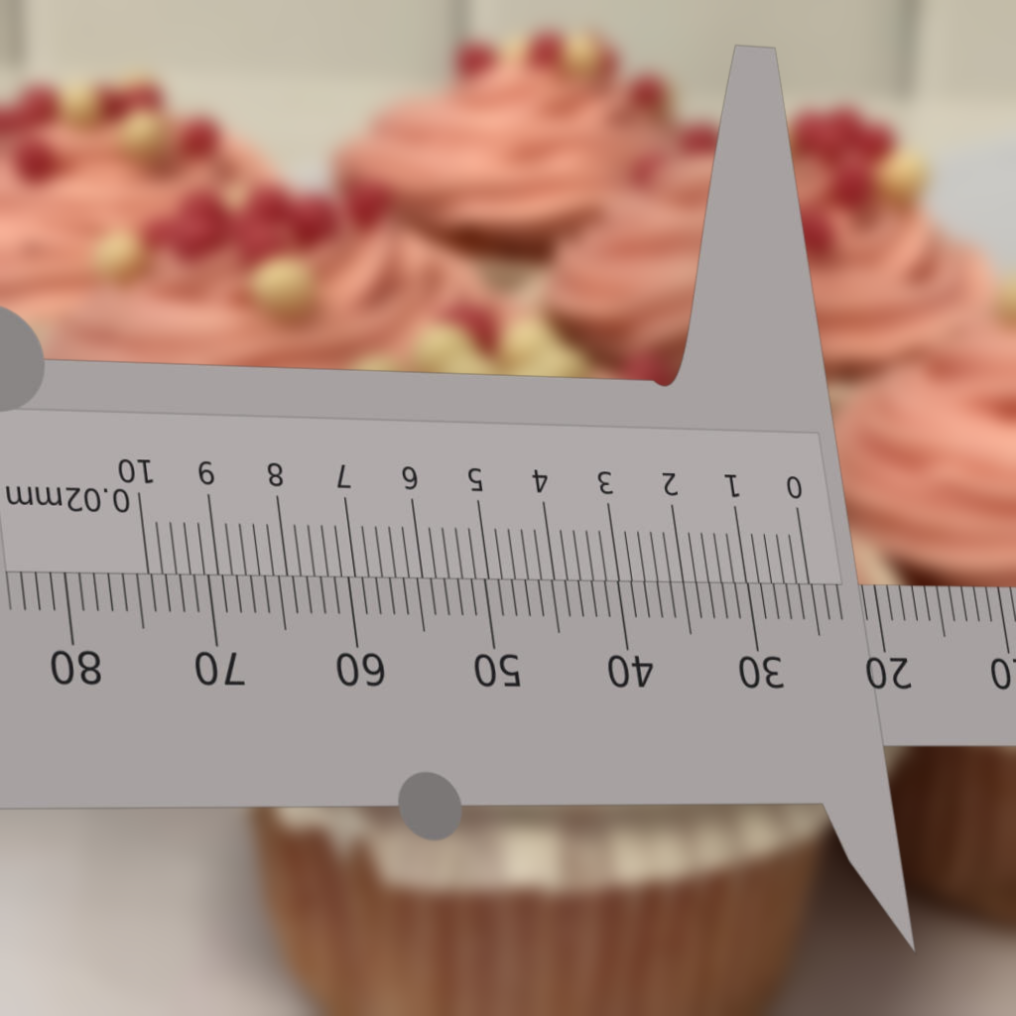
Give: 25.2,mm
